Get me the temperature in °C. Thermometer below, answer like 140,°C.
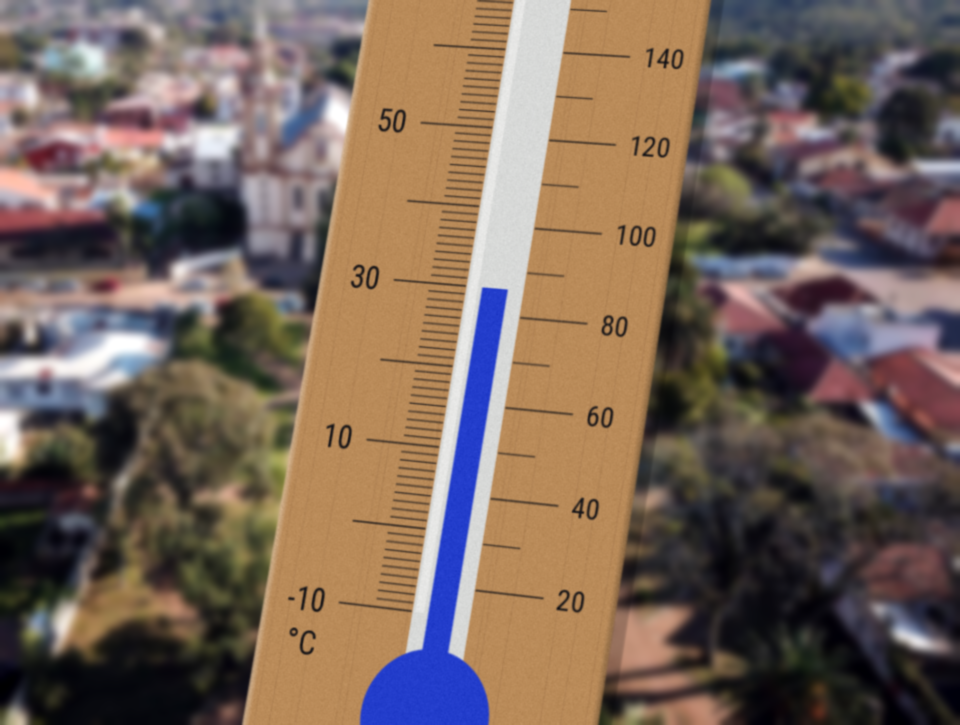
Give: 30,°C
